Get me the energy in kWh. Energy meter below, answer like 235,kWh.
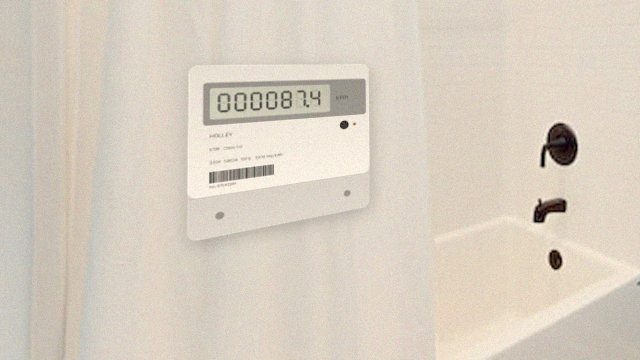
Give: 87.4,kWh
